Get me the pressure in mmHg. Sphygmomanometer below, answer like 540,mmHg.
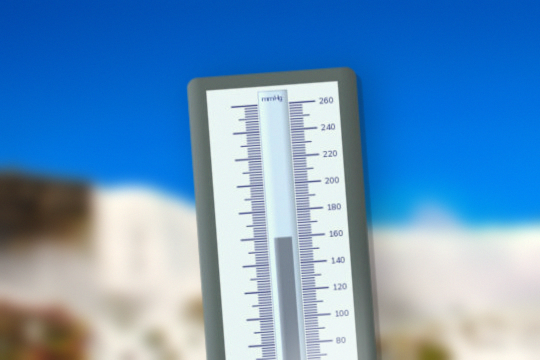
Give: 160,mmHg
